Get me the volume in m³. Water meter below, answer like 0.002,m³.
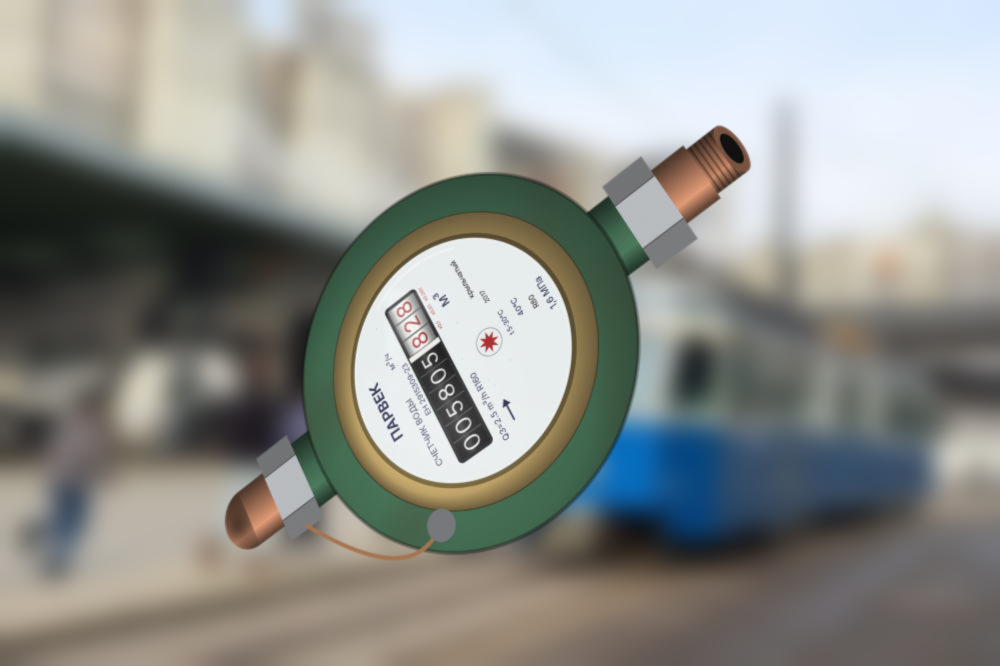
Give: 5805.828,m³
